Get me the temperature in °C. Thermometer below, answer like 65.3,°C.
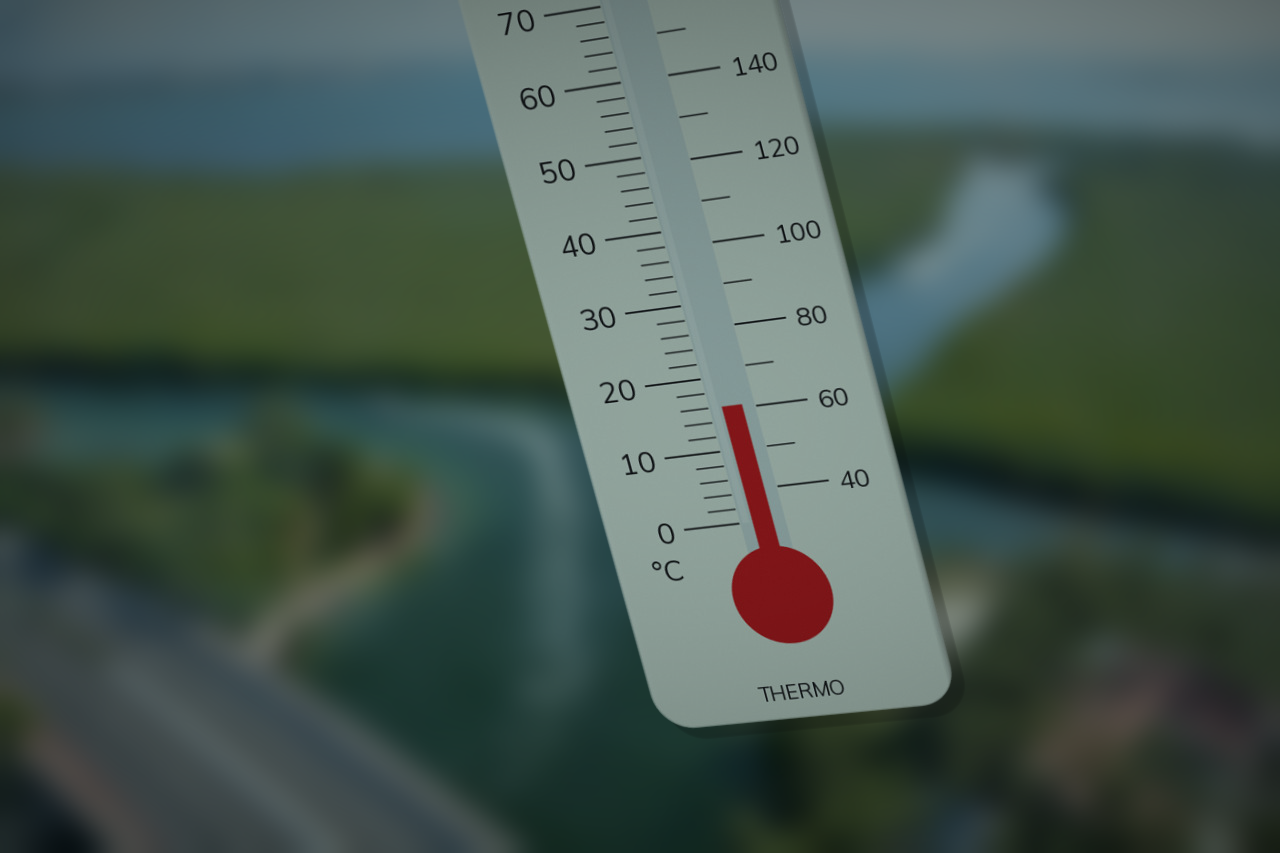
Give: 16,°C
